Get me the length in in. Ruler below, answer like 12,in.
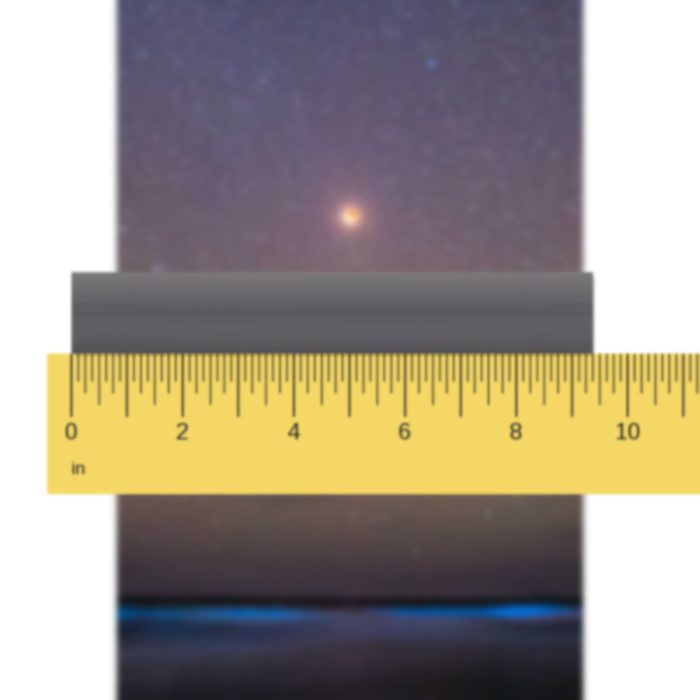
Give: 9.375,in
